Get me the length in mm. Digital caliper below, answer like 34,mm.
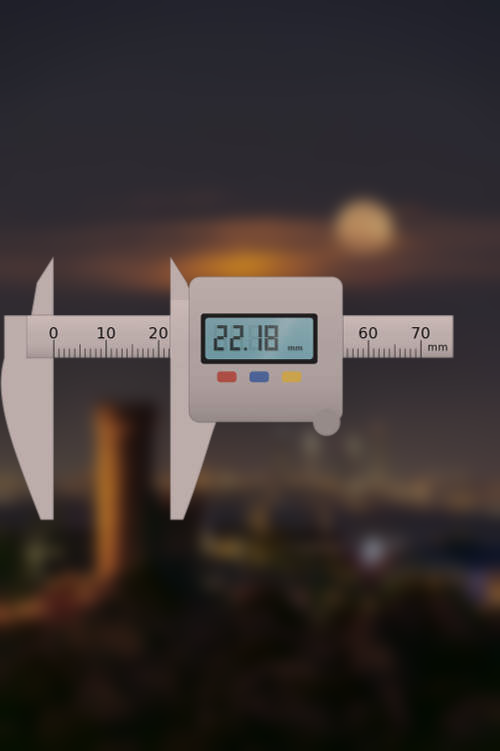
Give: 22.18,mm
